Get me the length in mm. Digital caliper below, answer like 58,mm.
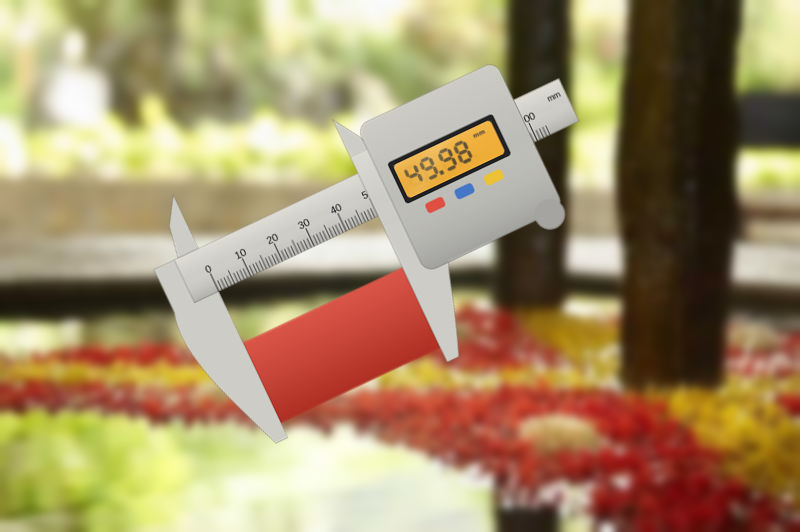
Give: 49.98,mm
